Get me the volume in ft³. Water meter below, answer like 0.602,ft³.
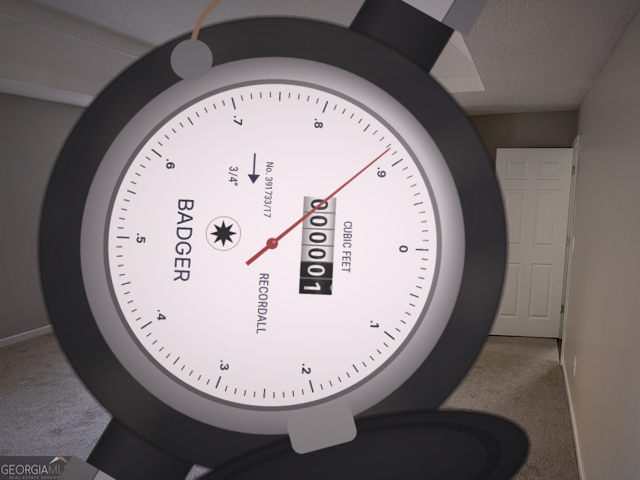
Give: 0.88,ft³
